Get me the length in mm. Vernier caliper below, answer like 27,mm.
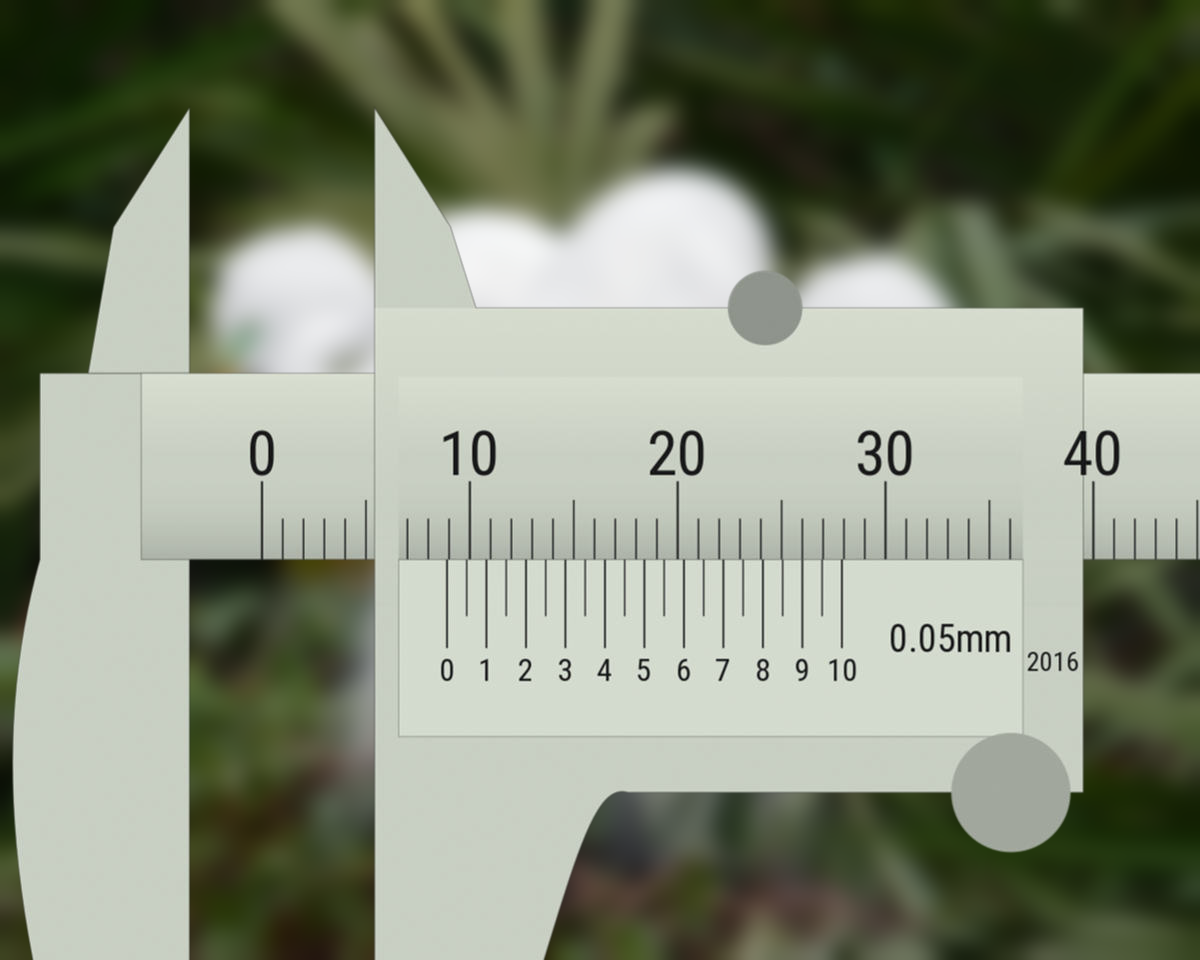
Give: 8.9,mm
